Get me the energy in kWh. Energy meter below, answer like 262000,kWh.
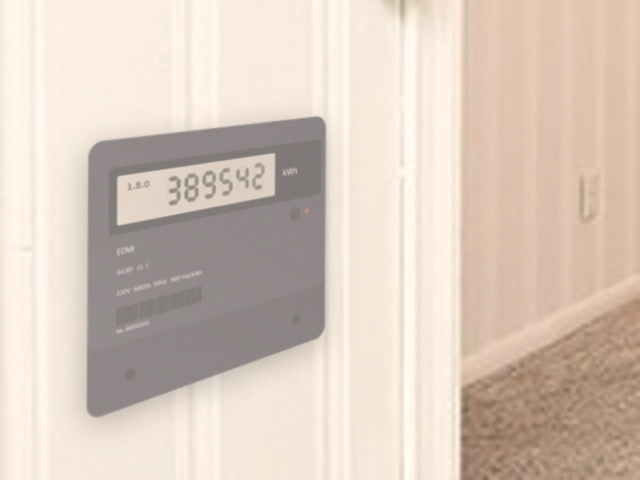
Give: 389542,kWh
